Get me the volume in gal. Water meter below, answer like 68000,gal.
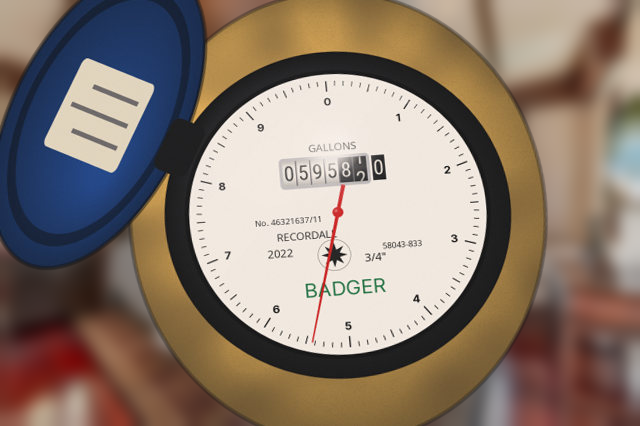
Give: 595815.4,gal
